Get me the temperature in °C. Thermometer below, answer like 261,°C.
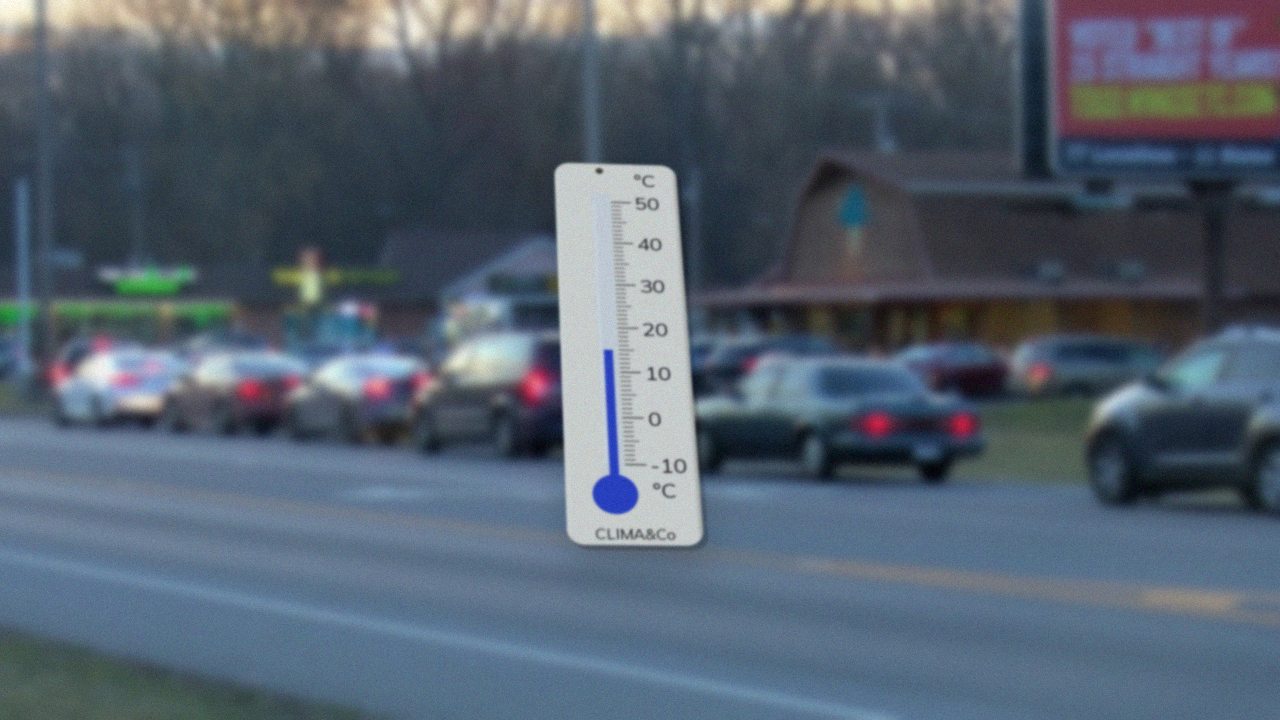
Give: 15,°C
